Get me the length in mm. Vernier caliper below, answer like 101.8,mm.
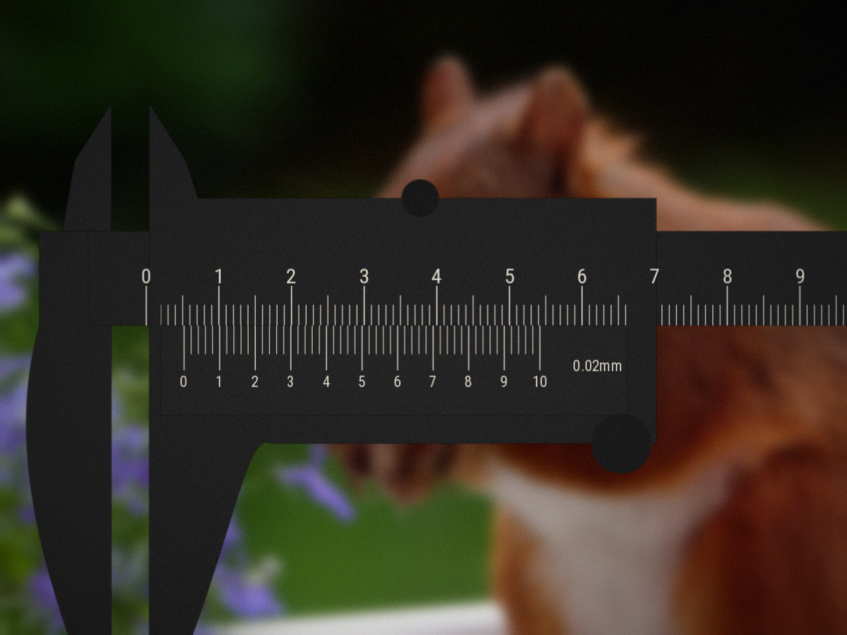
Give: 5.2,mm
